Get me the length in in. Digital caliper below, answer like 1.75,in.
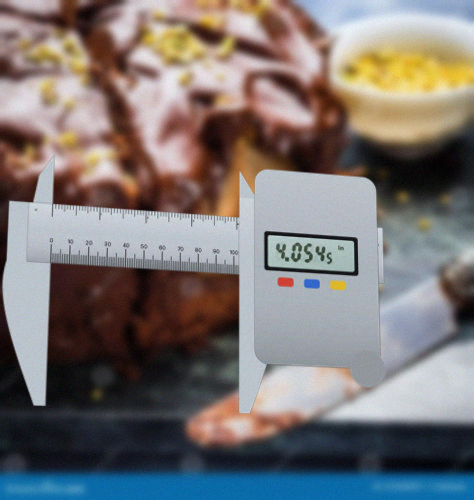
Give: 4.0545,in
